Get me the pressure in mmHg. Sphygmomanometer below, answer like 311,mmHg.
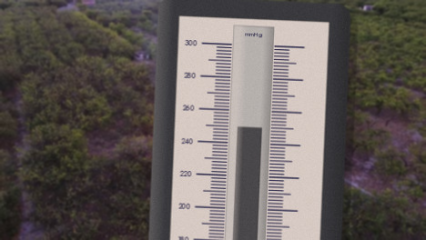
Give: 250,mmHg
